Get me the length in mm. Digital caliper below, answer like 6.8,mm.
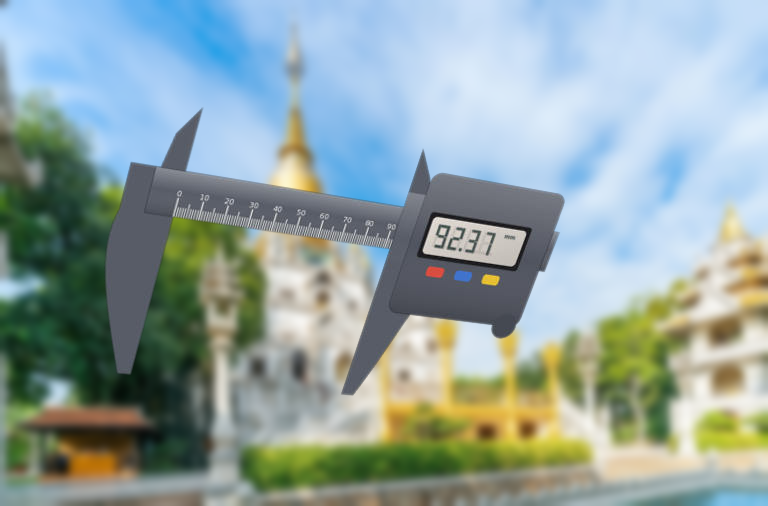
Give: 92.37,mm
